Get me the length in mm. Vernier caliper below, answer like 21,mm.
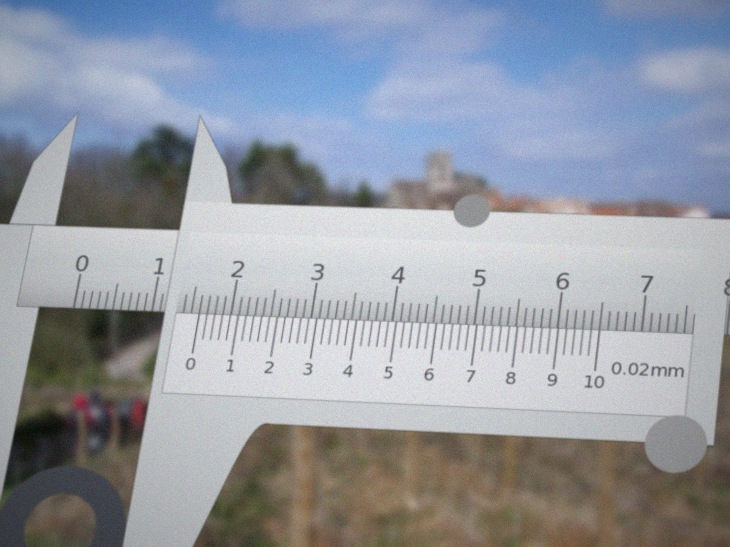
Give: 16.0,mm
